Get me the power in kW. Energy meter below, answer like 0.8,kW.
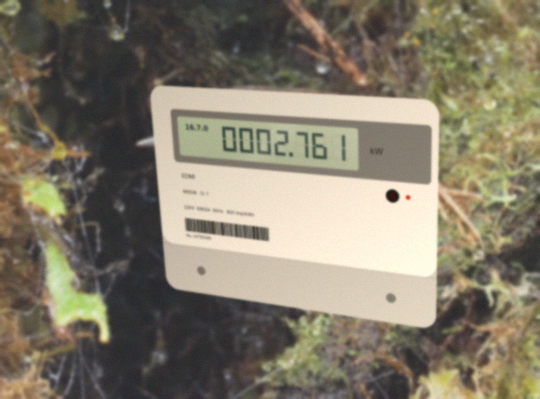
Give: 2.761,kW
